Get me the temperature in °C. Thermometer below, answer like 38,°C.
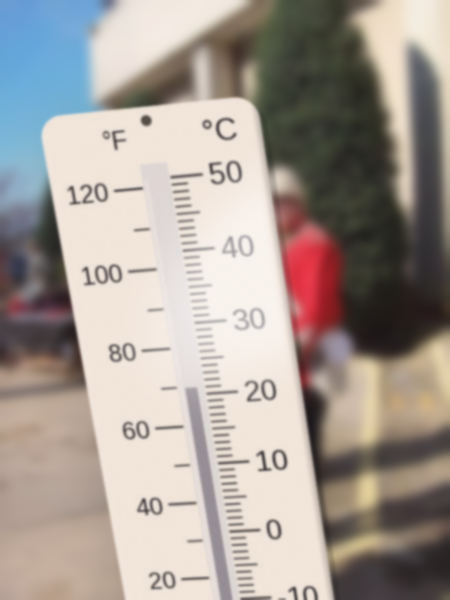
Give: 21,°C
